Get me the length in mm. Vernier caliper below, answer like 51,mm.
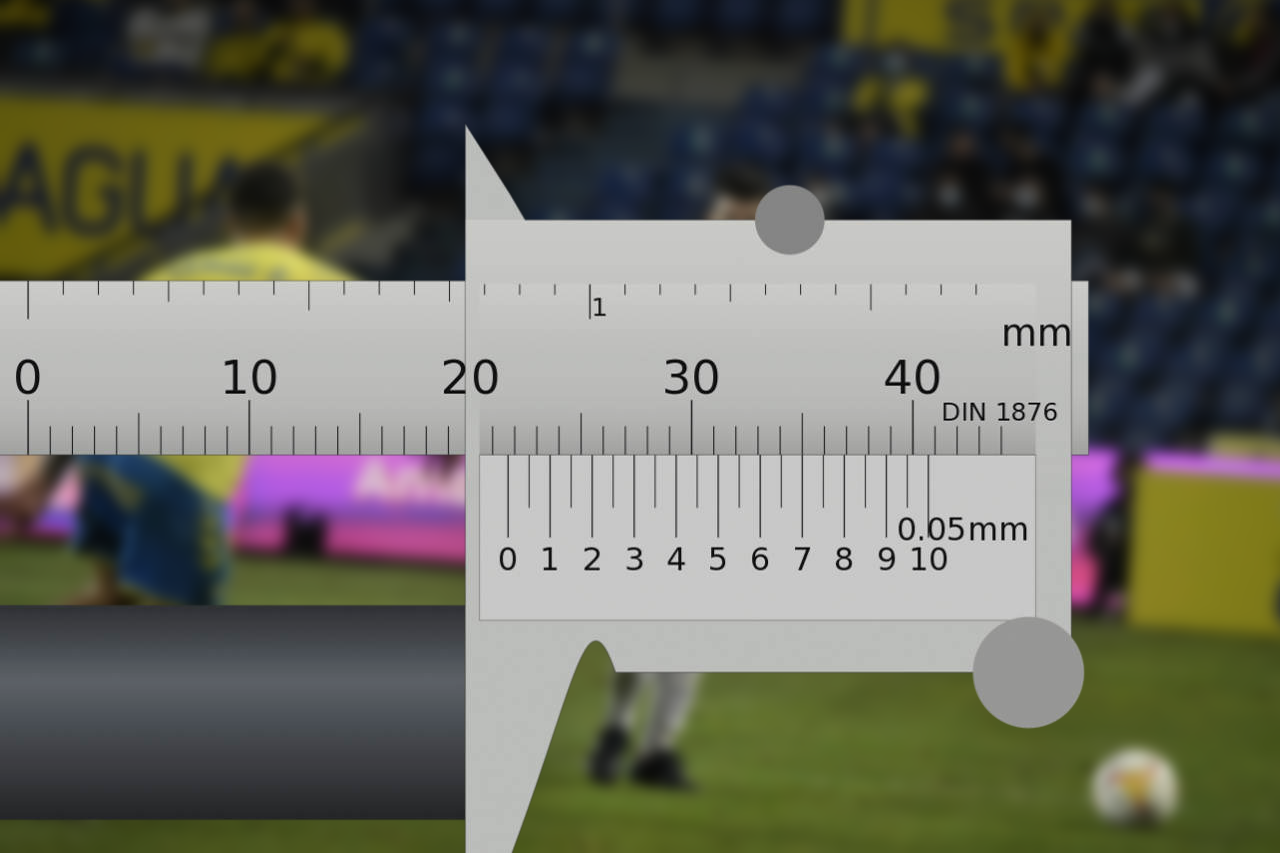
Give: 21.7,mm
